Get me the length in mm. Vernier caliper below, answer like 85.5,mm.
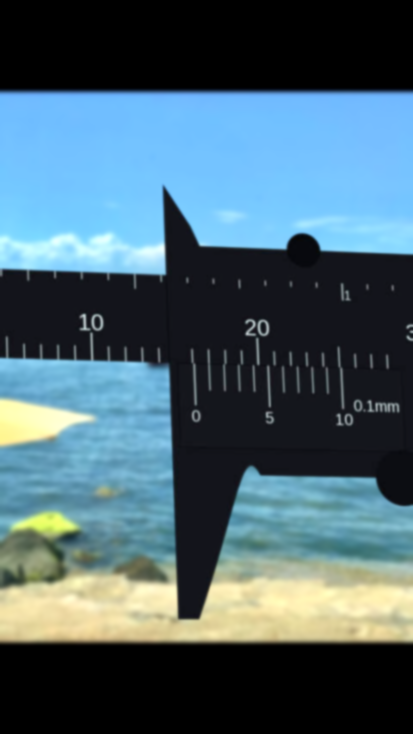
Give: 16.1,mm
